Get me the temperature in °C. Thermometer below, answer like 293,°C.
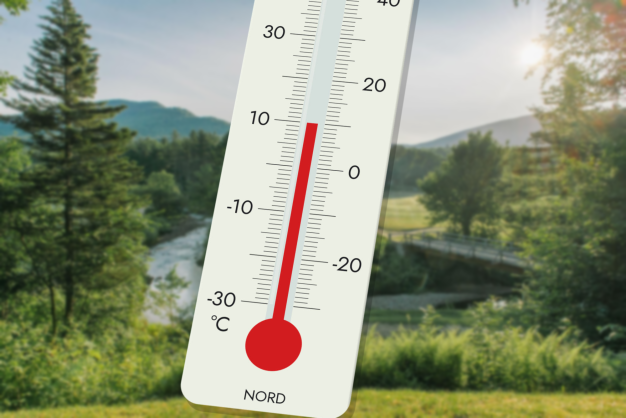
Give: 10,°C
